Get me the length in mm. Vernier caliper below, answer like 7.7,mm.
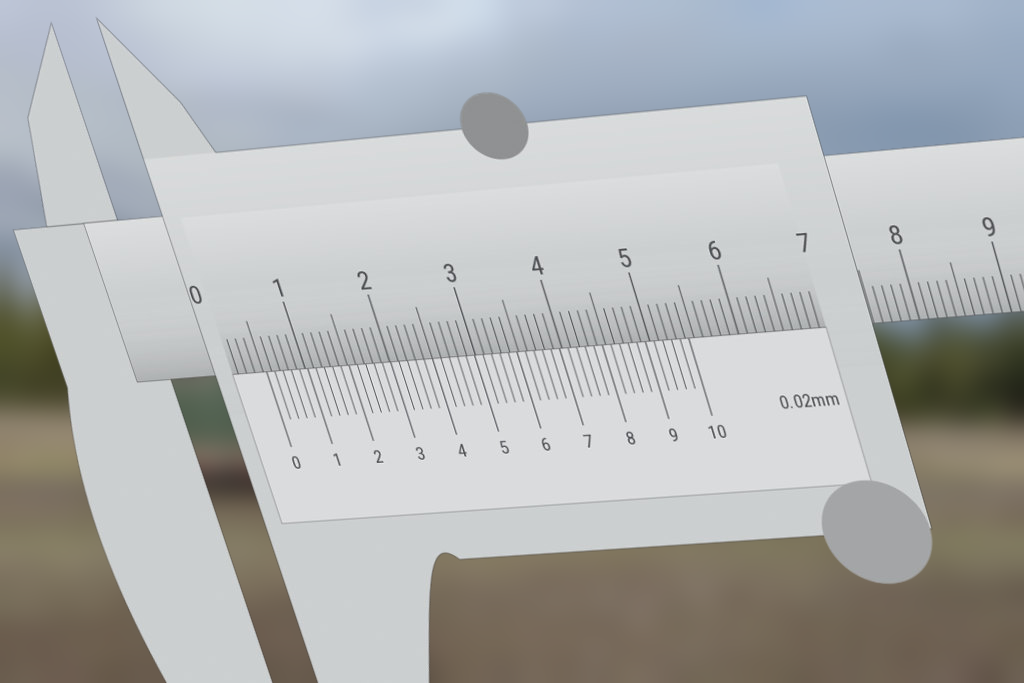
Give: 5.4,mm
